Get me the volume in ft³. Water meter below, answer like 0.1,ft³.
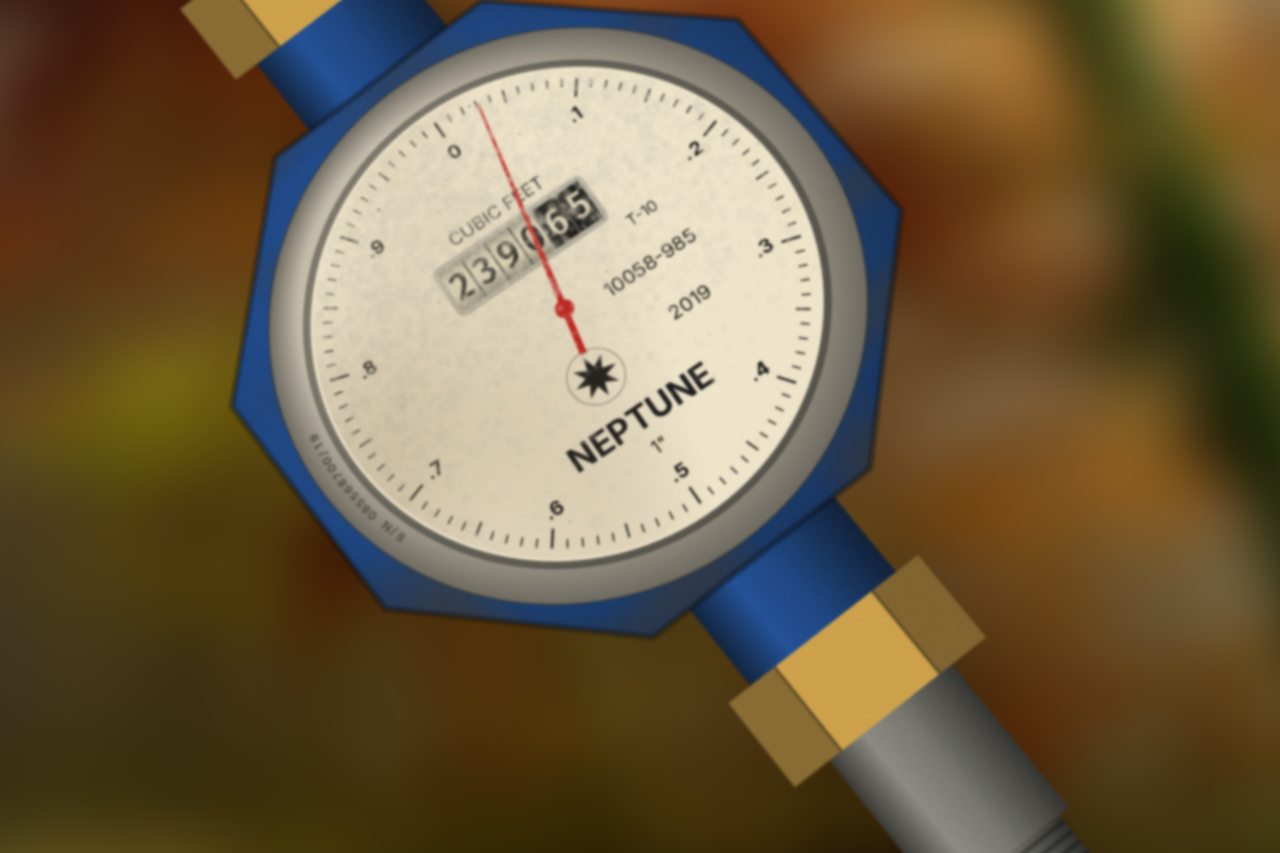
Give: 239065.03,ft³
